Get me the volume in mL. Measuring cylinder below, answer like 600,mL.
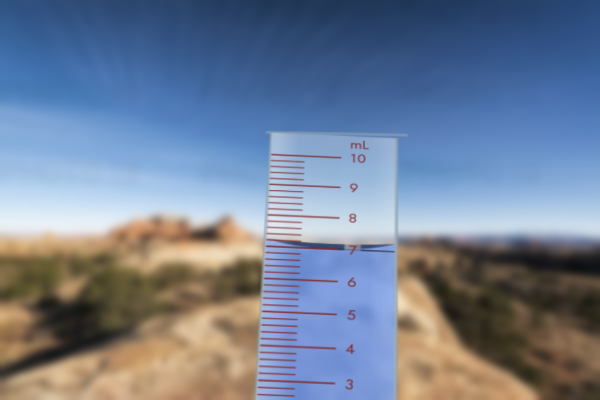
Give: 7,mL
